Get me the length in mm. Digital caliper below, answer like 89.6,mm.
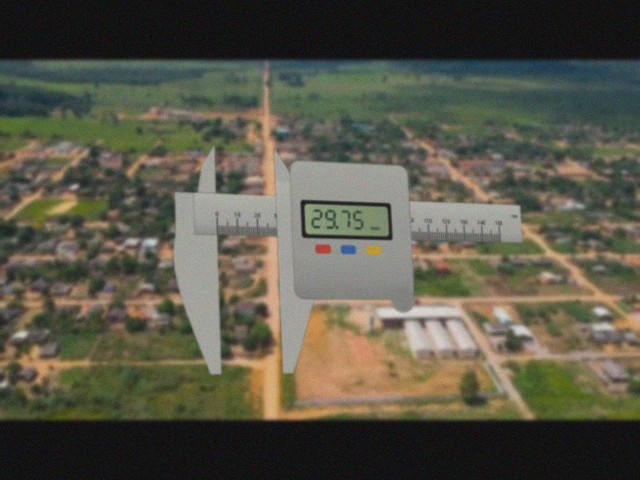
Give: 29.75,mm
